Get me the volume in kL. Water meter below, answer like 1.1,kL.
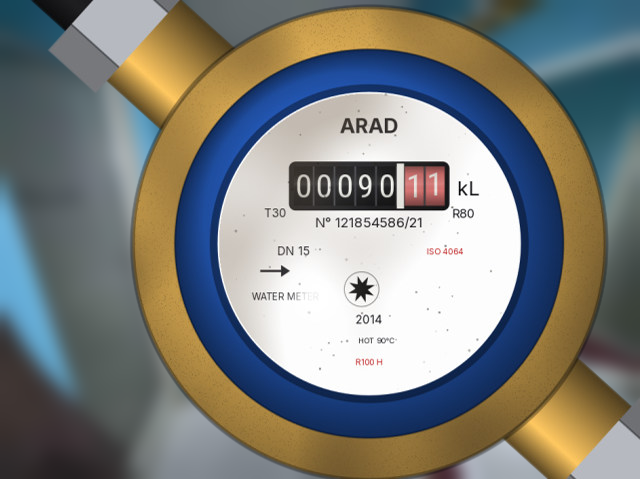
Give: 90.11,kL
